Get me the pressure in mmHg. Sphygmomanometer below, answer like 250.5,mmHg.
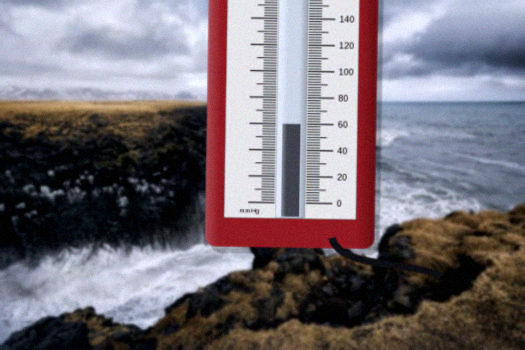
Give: 60,mmHg
